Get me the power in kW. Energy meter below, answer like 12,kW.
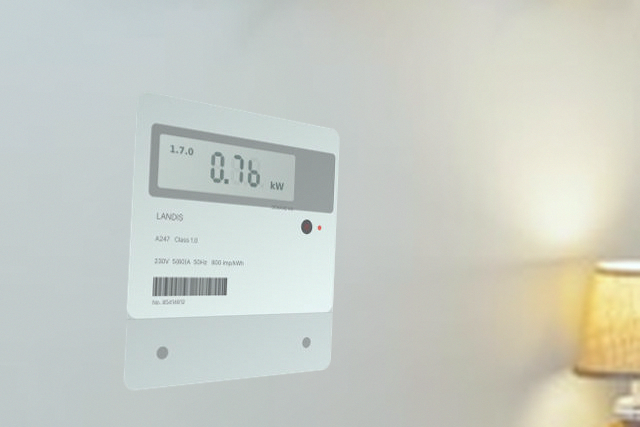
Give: 0.76,kW
